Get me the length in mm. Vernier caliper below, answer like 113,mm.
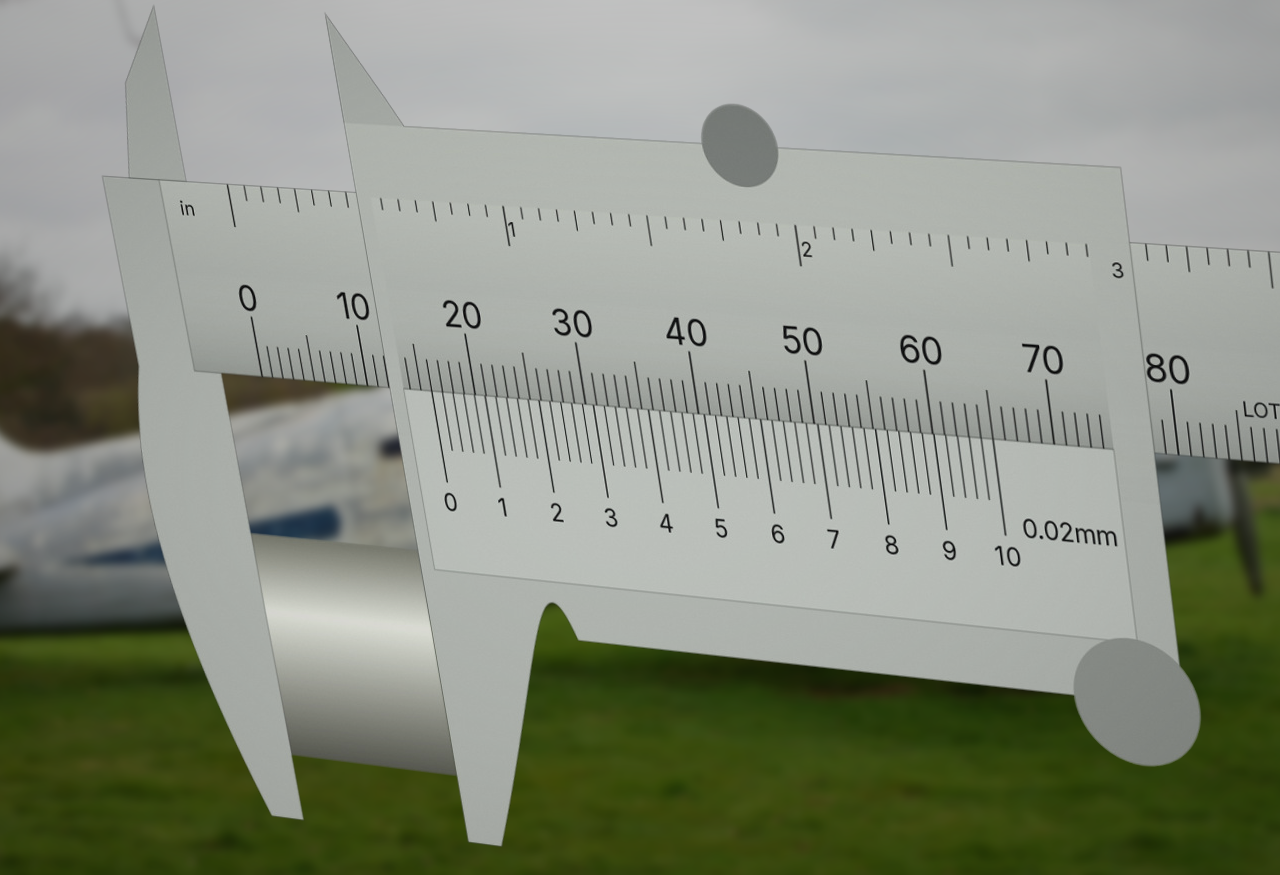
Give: 16.0,mm
